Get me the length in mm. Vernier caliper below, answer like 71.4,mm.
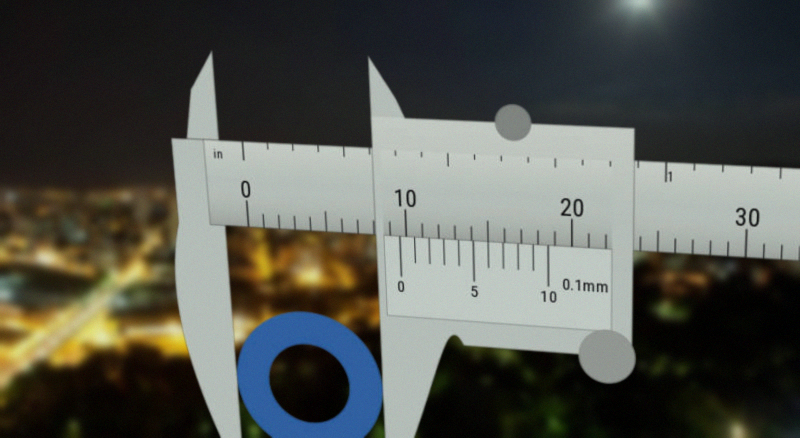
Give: 9.6,mm
